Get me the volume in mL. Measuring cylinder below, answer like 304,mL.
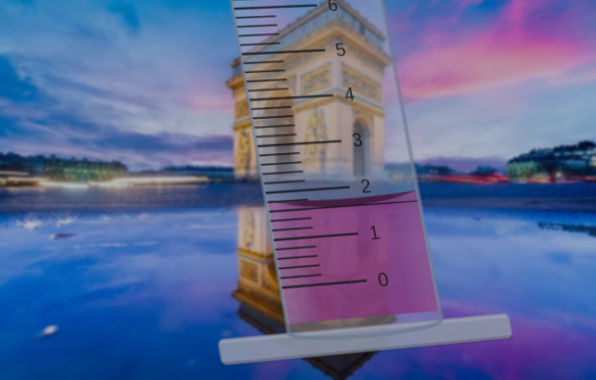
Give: 1.6,mL
